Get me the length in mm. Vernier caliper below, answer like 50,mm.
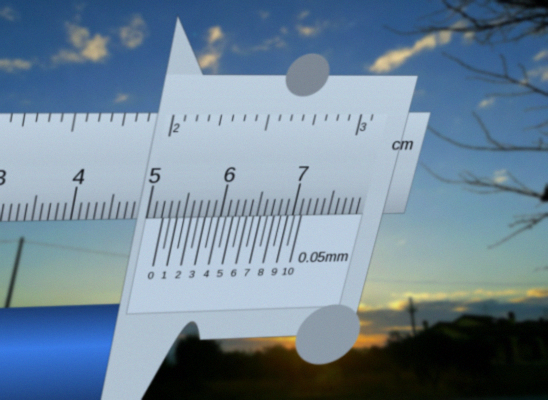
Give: 52.2,mm
